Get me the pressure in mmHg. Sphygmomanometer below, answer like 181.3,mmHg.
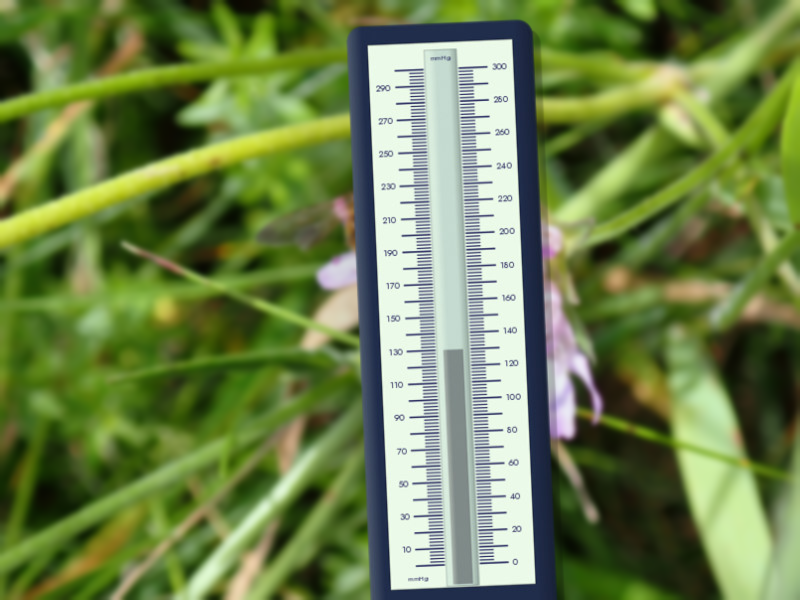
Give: 130,mmHg
